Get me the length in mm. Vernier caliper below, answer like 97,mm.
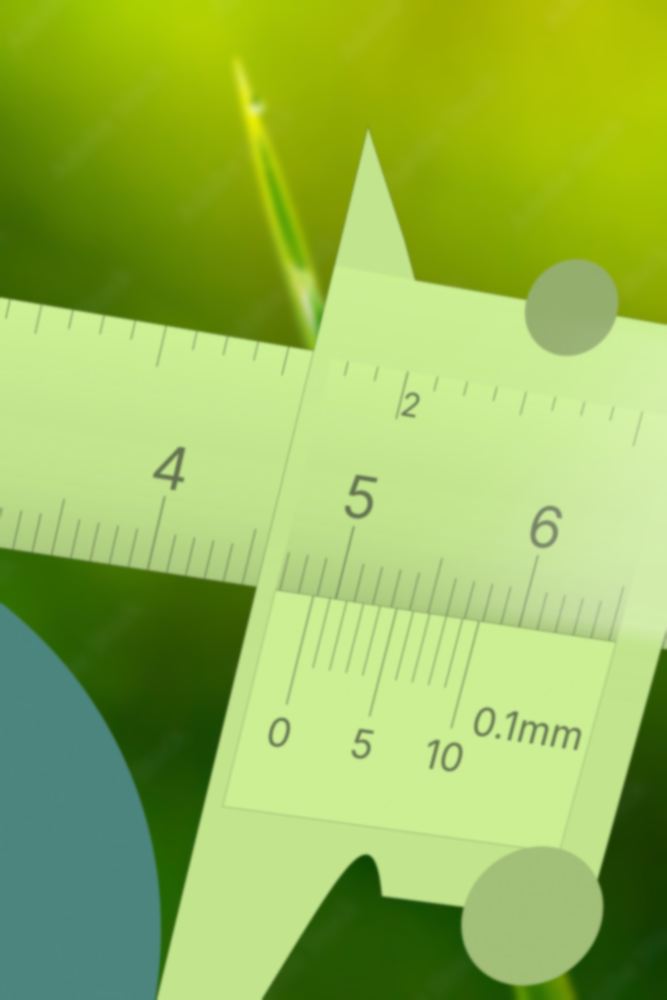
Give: 48.8,mm
